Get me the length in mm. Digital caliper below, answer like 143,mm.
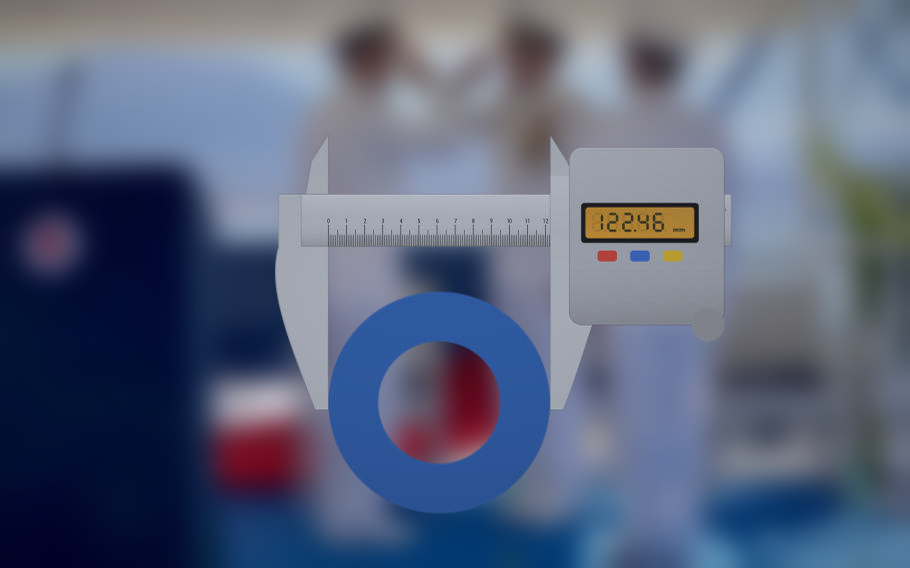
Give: 122.46,mm
